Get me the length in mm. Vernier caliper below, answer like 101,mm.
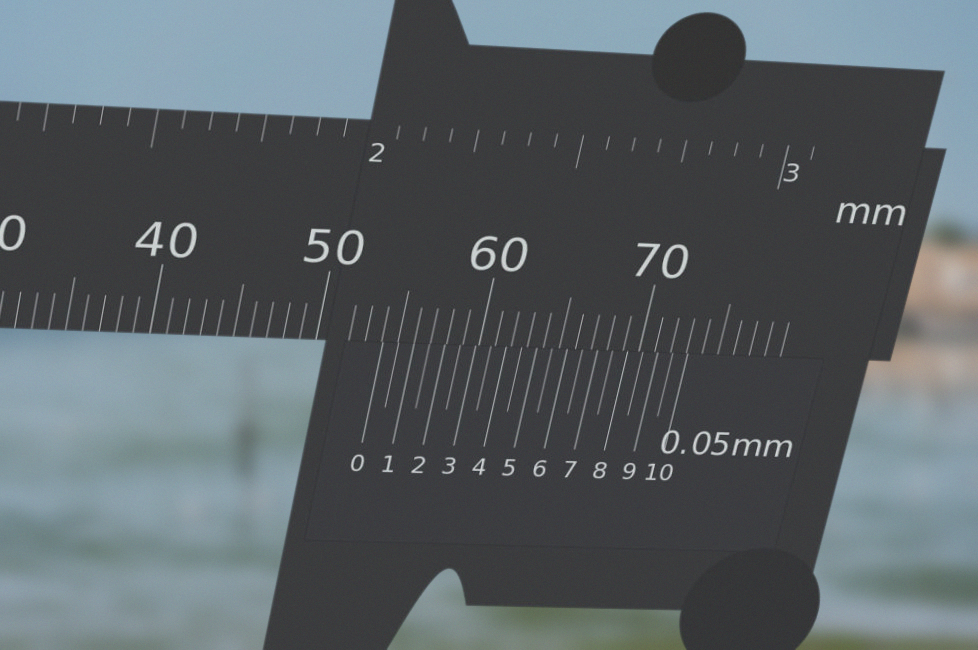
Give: 54.1,mm
